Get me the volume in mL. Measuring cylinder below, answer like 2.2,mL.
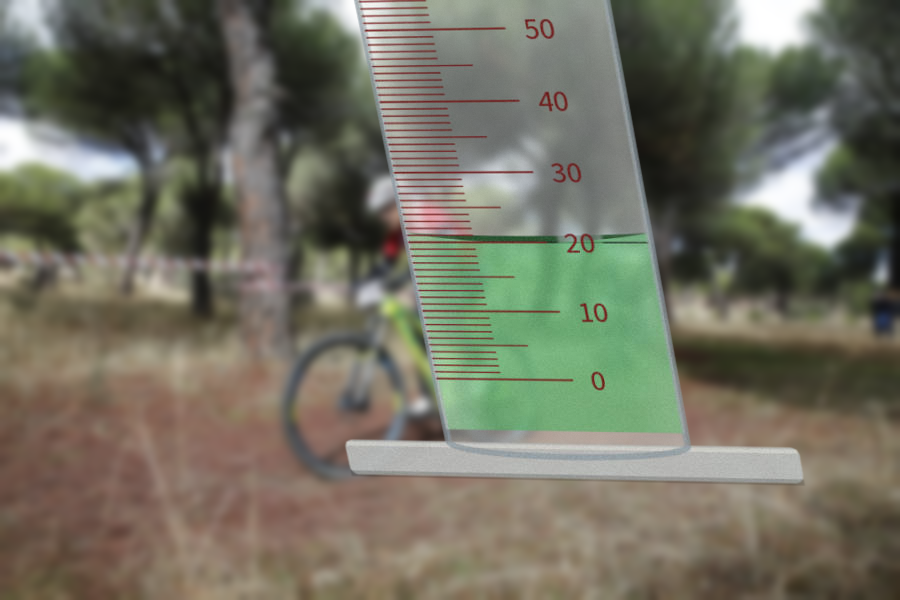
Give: 20,mL
